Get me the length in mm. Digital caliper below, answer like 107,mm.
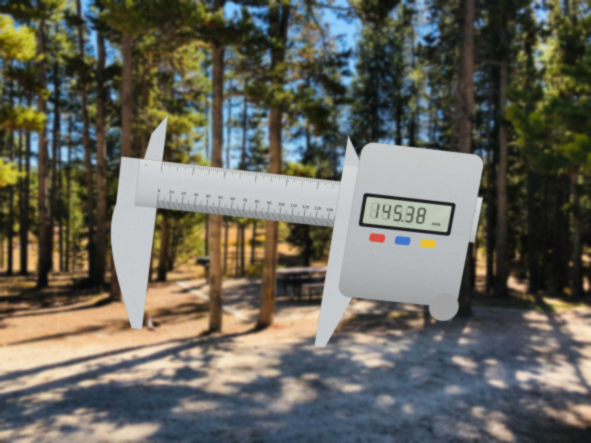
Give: 145.38,mm
